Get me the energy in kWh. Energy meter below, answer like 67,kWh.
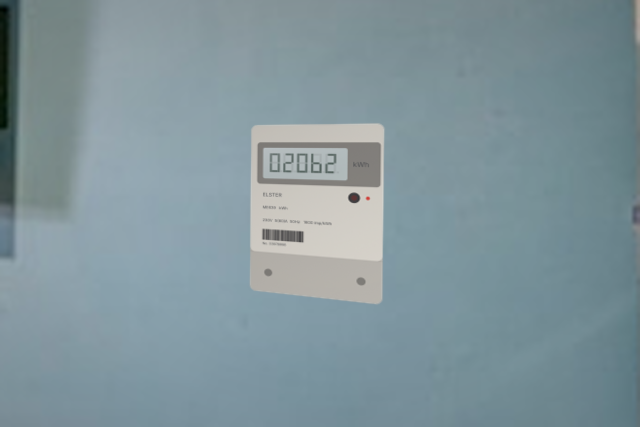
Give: 2062,kWh
